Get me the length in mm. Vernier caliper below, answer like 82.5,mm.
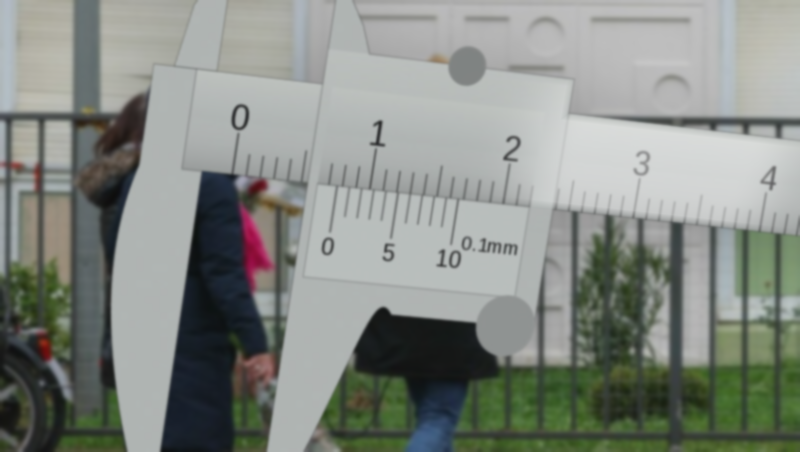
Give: 7.6,mm
